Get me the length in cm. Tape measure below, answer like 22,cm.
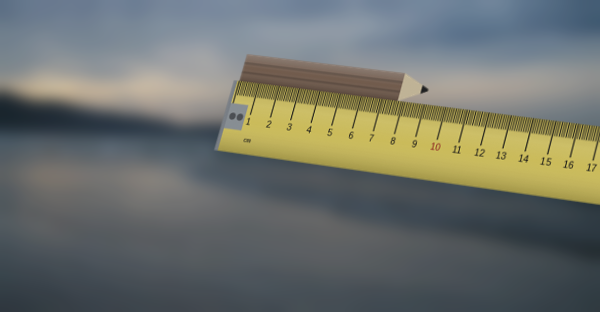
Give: 9,cm
